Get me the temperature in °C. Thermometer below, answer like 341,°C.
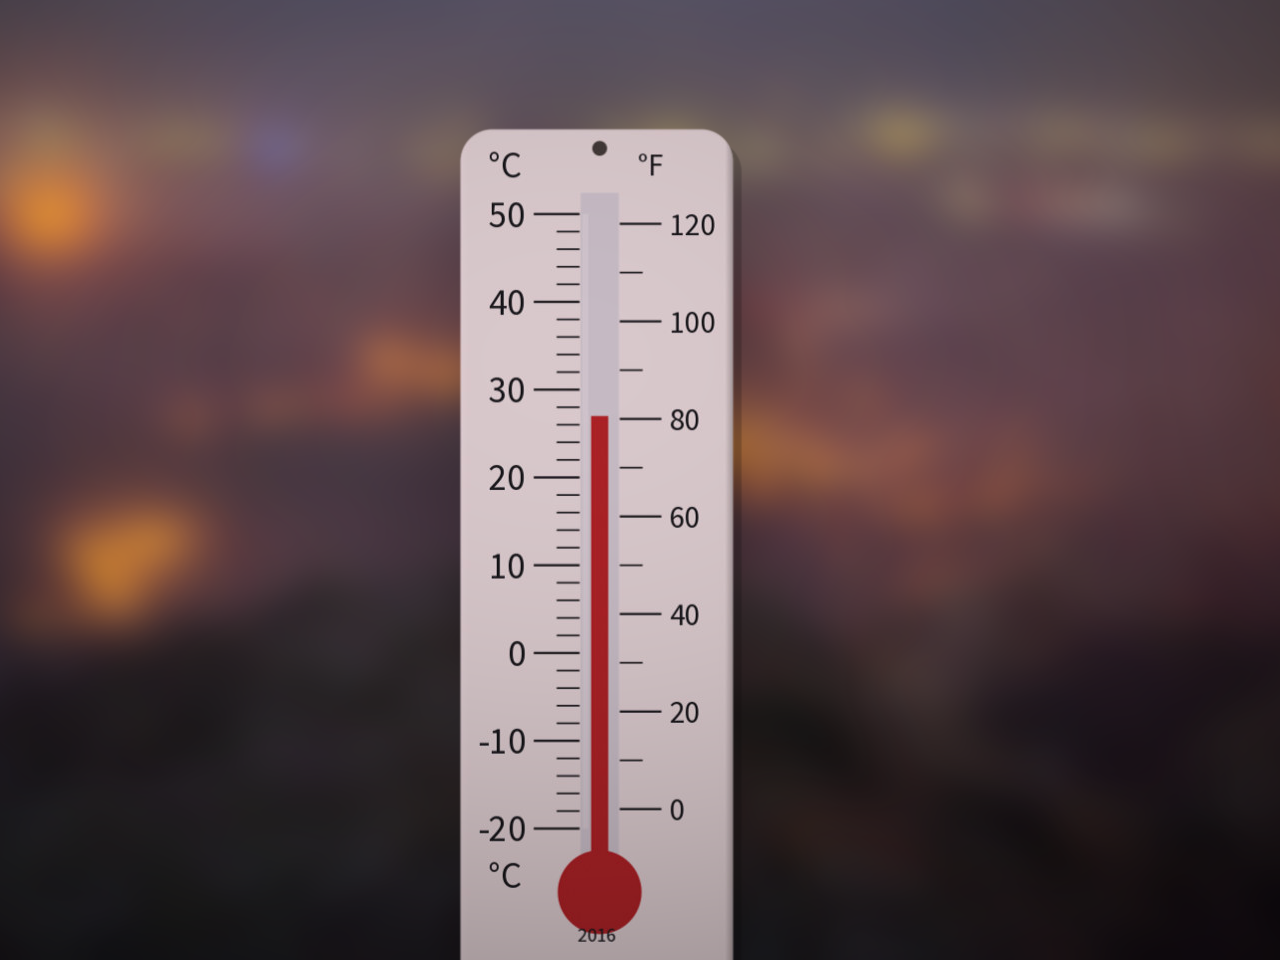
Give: 27,°C
